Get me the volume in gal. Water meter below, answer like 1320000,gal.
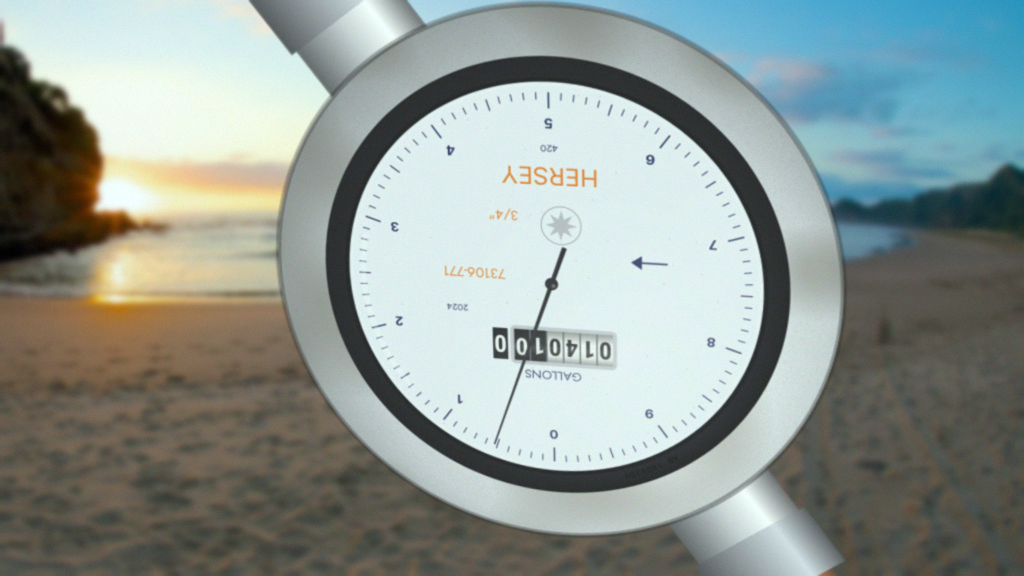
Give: 140100.5,gal
